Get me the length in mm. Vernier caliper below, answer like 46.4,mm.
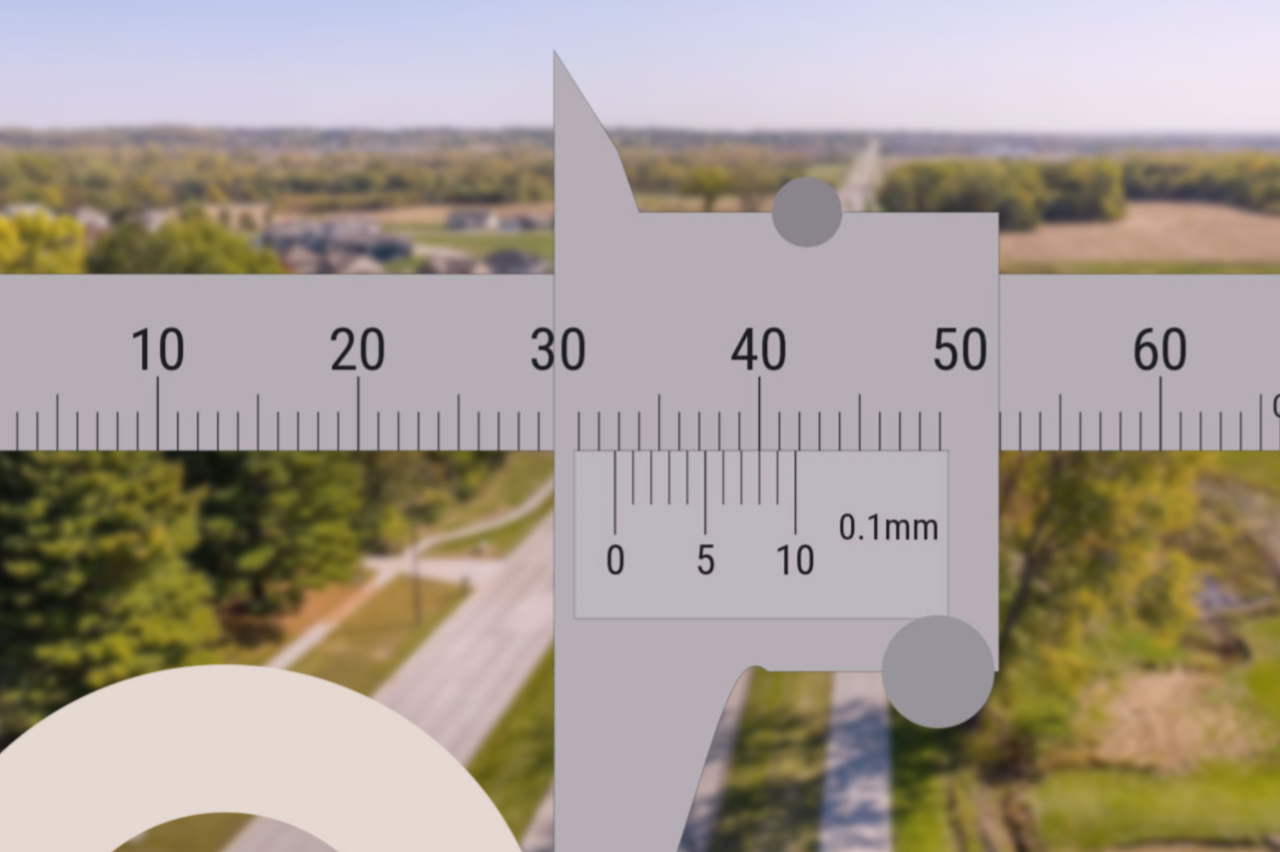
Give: 32.8,mm
